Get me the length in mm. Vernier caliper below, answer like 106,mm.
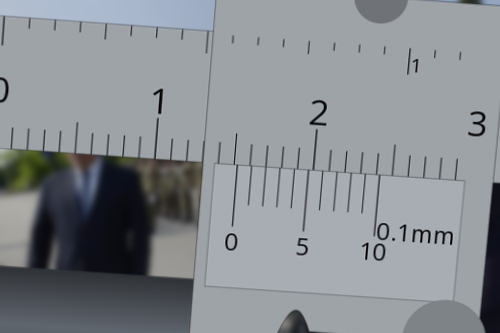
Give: 15.2,mm
